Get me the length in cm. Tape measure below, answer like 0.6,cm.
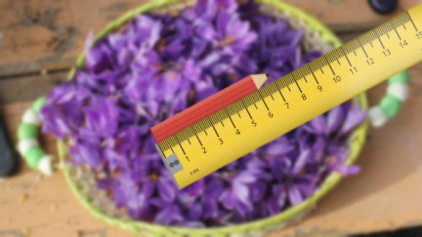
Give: 7,cm
